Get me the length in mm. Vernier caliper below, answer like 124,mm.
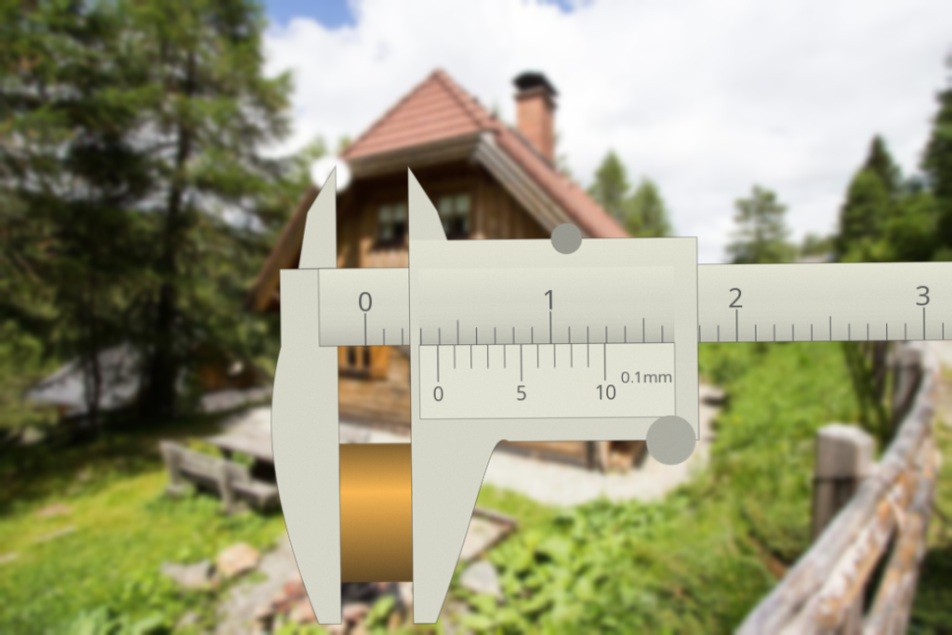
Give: 3.9,mm
